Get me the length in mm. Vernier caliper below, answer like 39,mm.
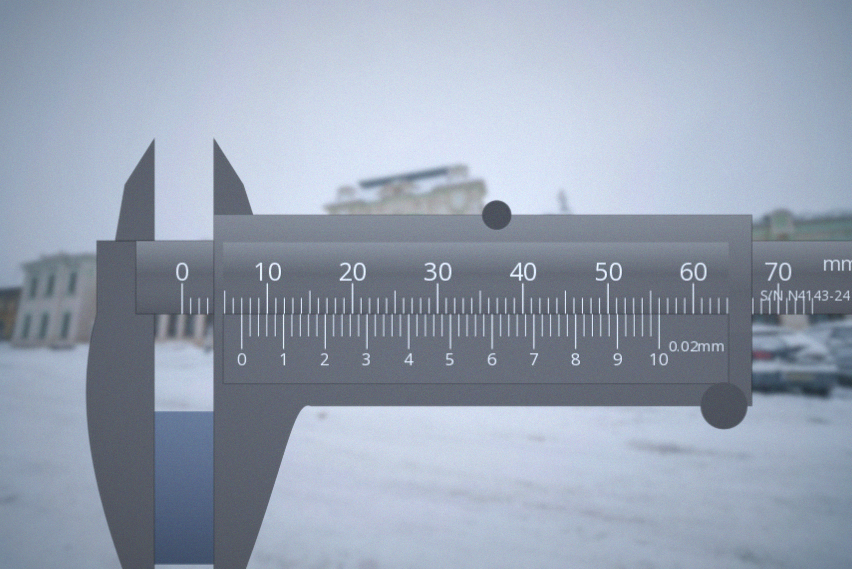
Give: 7.0,mm
